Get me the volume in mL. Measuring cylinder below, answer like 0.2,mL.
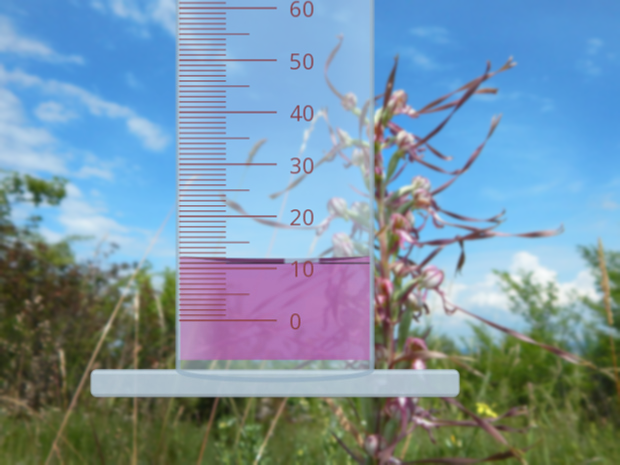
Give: 11,mL
